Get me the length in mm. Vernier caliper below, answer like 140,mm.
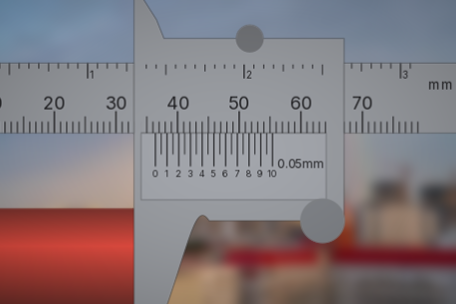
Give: 36.4,mm
